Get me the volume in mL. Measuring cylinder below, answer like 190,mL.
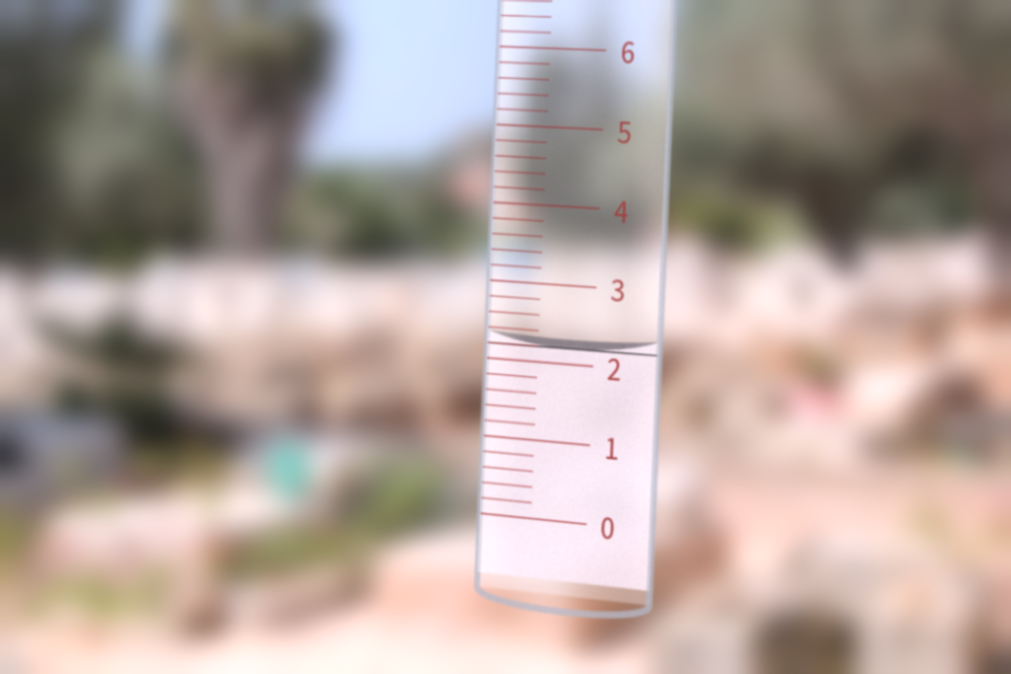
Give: 2.2,mL
